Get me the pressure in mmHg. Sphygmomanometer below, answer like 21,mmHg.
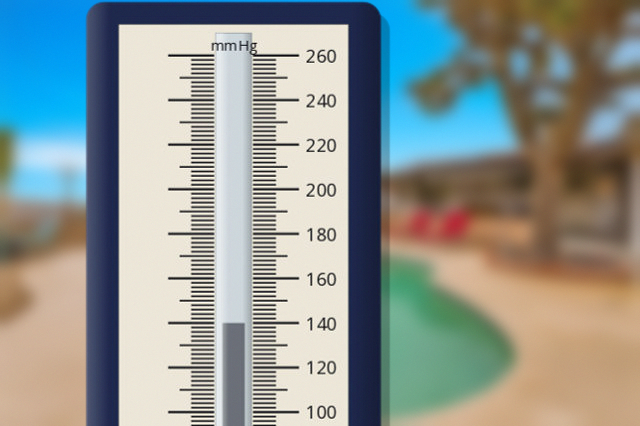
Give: 140,mmHg
